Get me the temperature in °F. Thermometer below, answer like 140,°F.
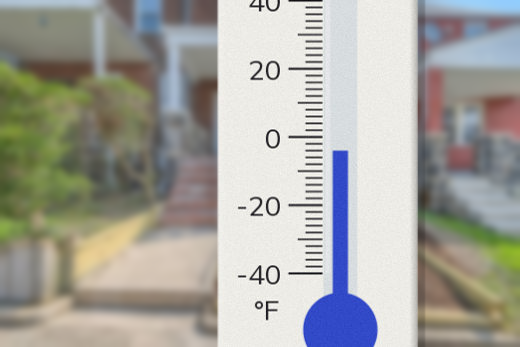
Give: -4,°F
